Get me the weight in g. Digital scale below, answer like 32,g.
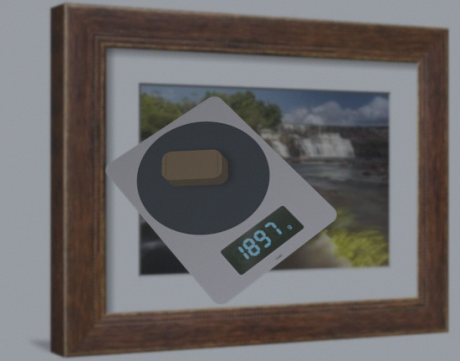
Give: 1897,g
